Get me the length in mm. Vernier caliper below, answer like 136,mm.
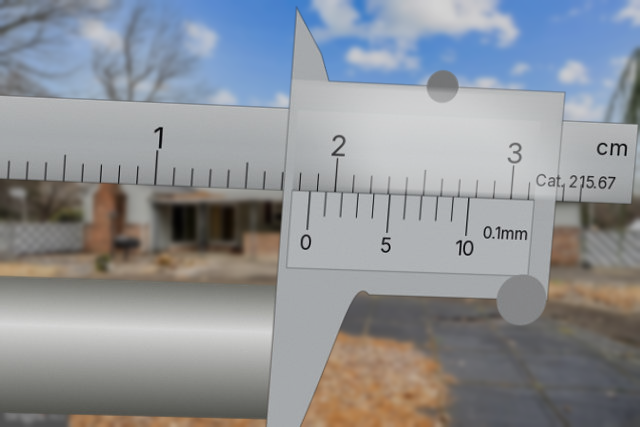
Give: 18.6,mm
